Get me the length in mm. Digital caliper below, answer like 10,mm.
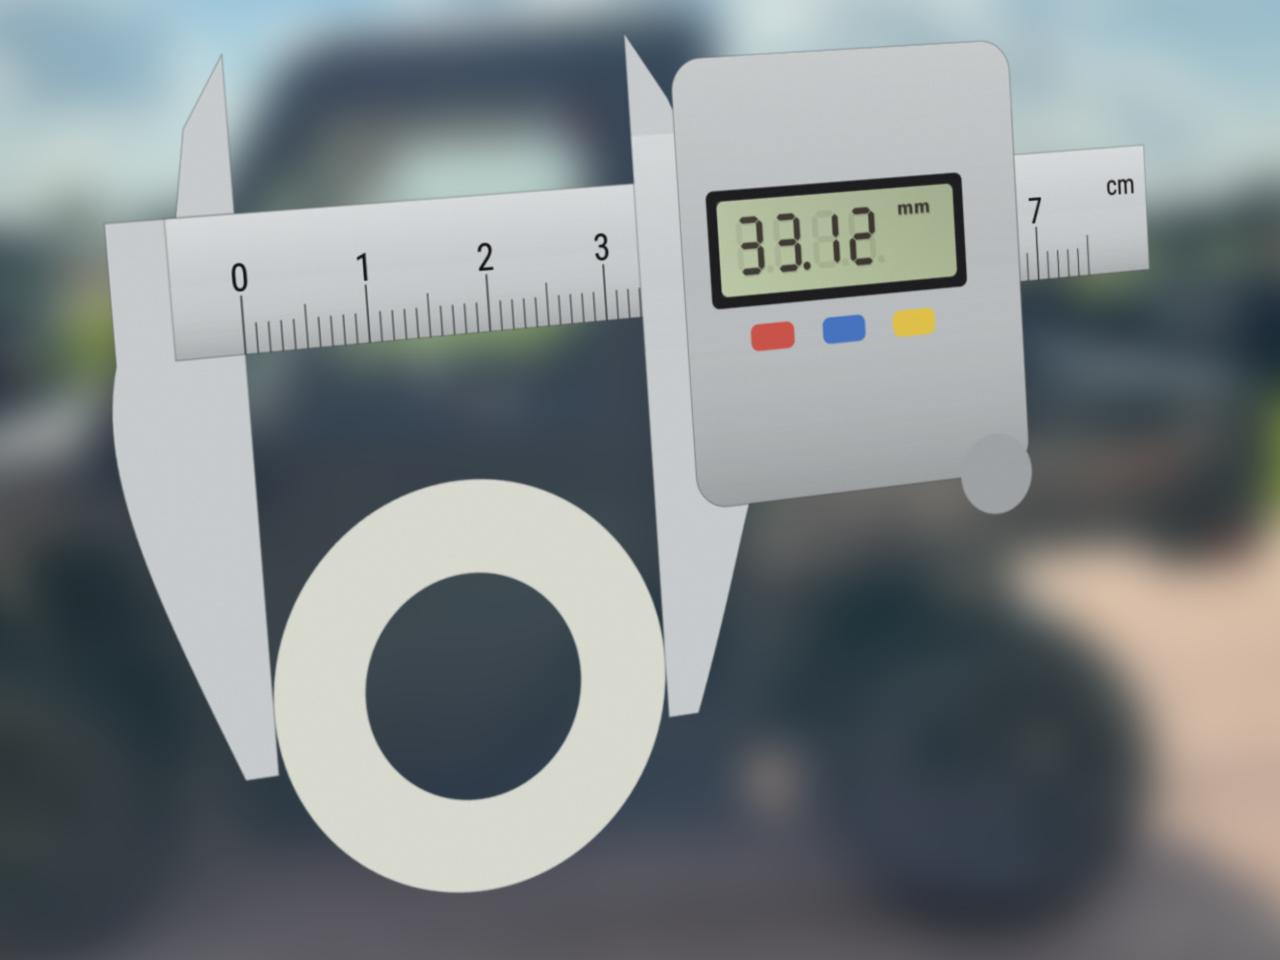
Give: 33.12,mm
